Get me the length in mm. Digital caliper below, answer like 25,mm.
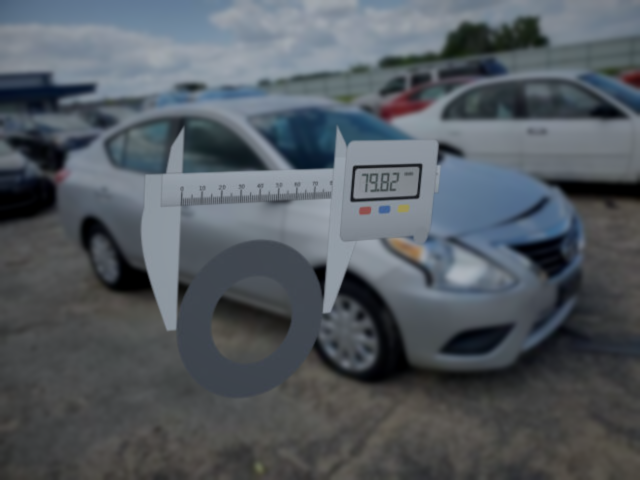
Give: 79.82,mm
